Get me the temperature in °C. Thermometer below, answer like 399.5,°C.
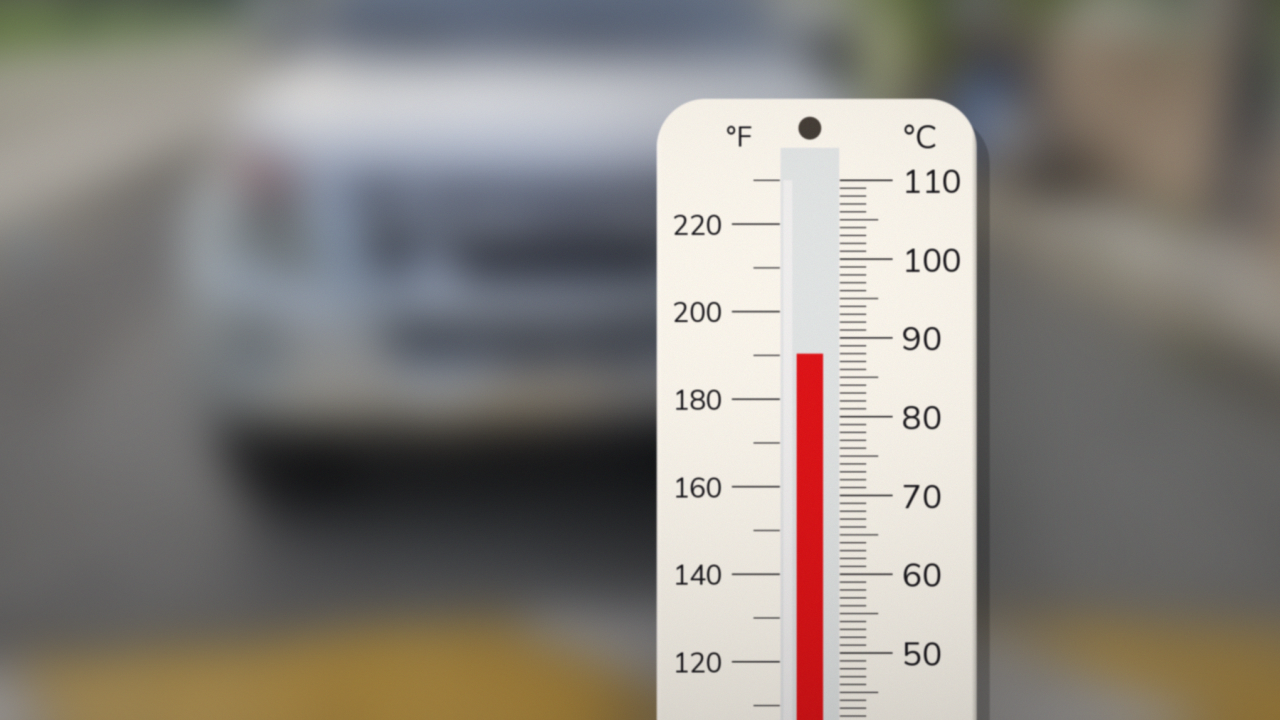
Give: 88,°C
